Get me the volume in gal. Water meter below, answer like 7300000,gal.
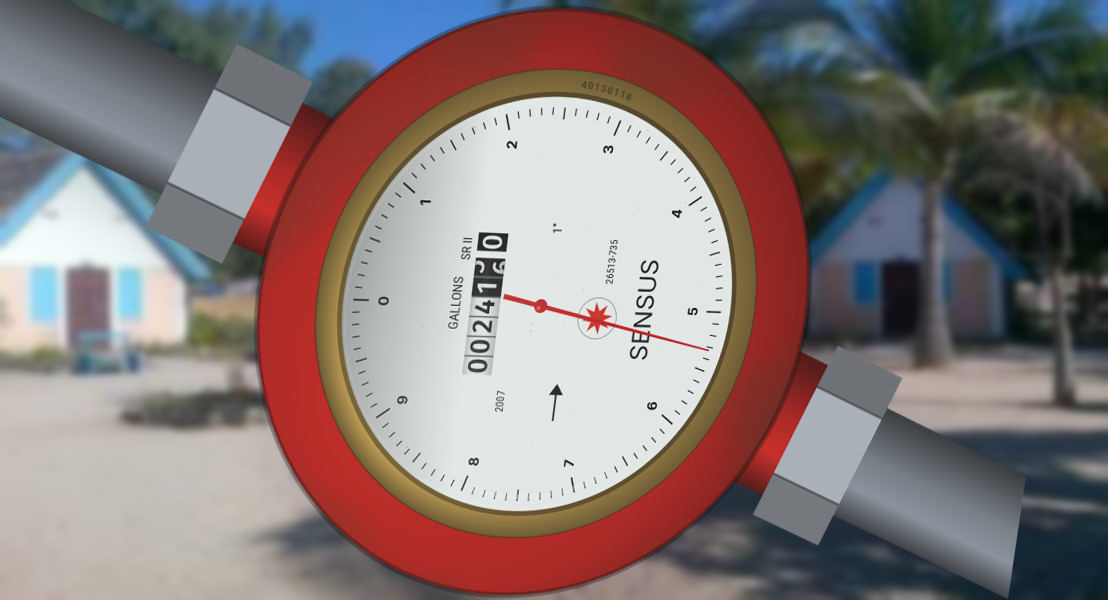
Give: 24155.3,gal
